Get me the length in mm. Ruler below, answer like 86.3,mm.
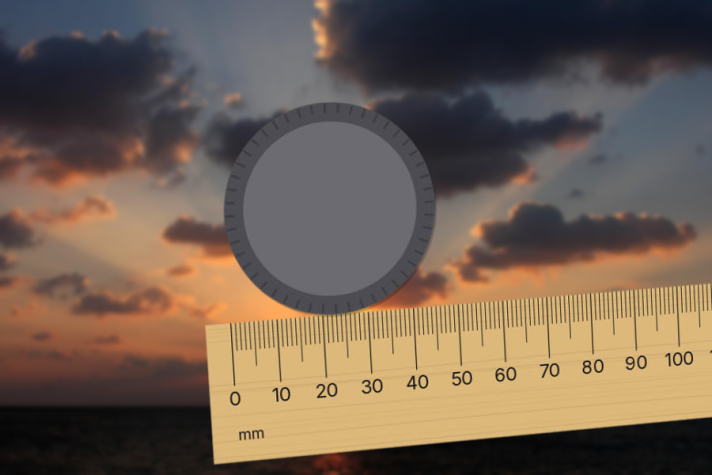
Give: 46,mm
